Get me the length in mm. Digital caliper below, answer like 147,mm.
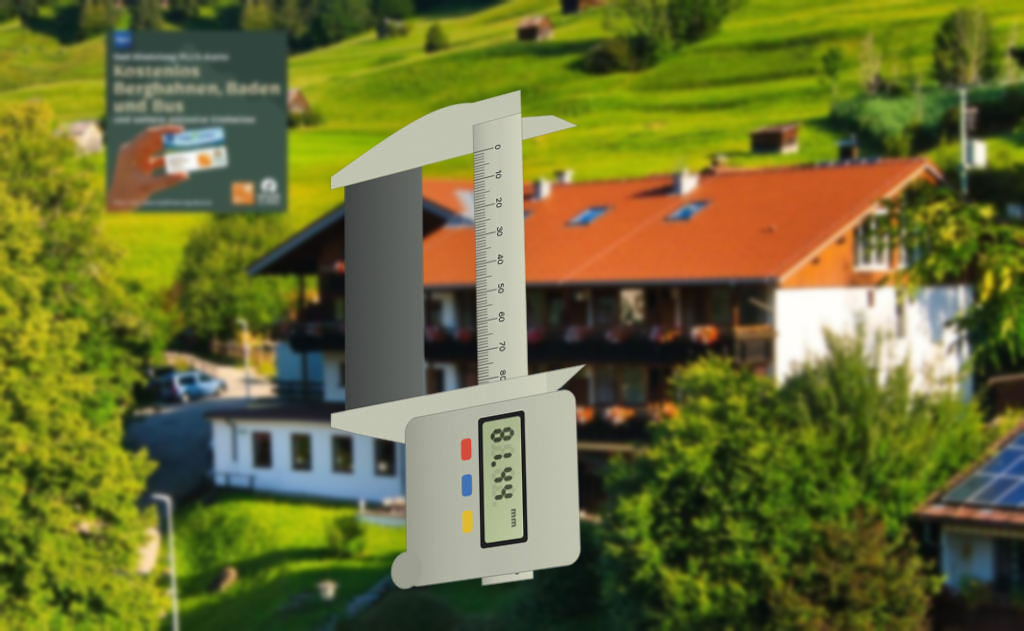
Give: 81.44,mm
